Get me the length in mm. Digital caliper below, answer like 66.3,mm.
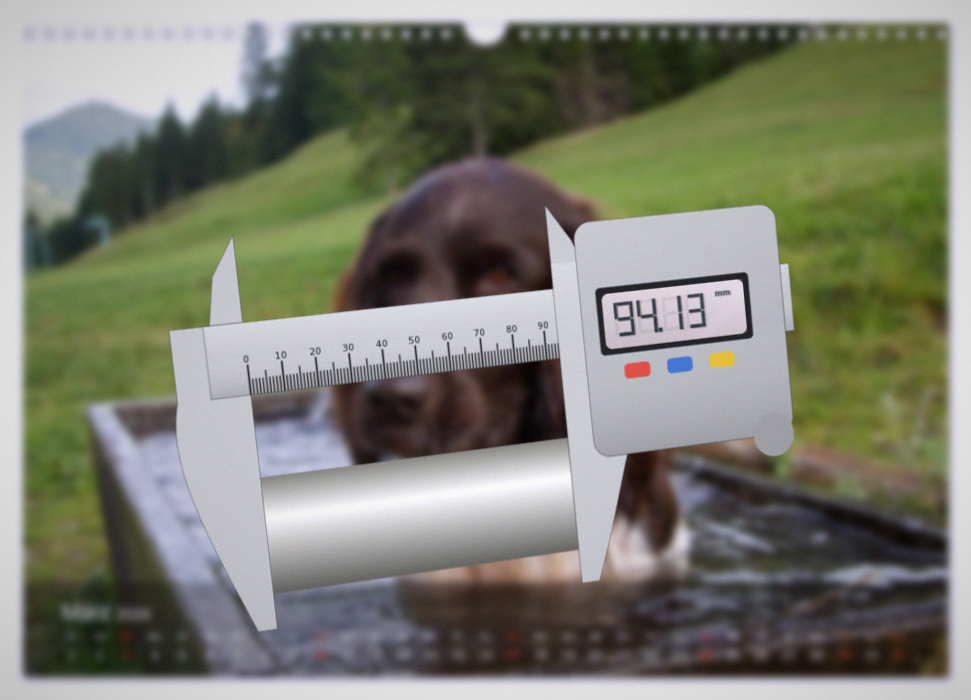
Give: 94.13,mm
